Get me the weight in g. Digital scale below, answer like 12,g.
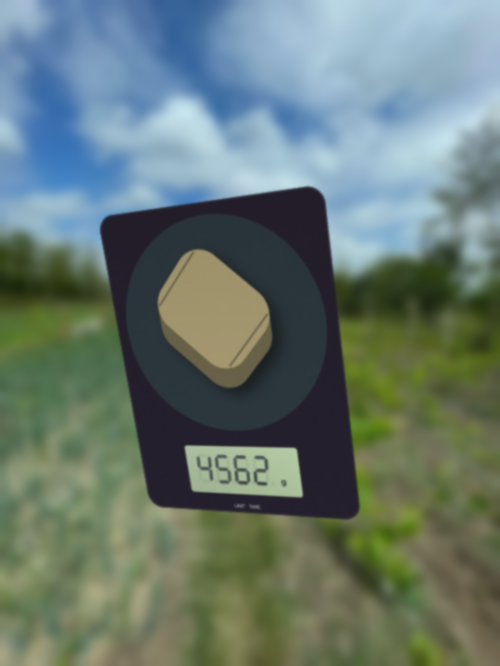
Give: 4562,g
